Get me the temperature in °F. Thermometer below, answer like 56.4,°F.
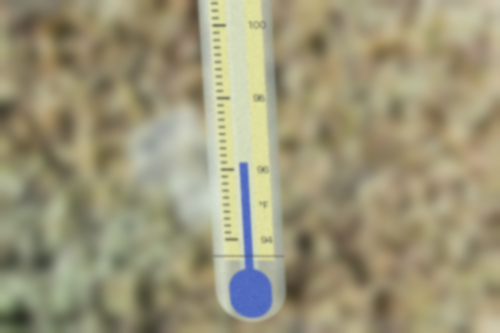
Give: 96.2,°F
